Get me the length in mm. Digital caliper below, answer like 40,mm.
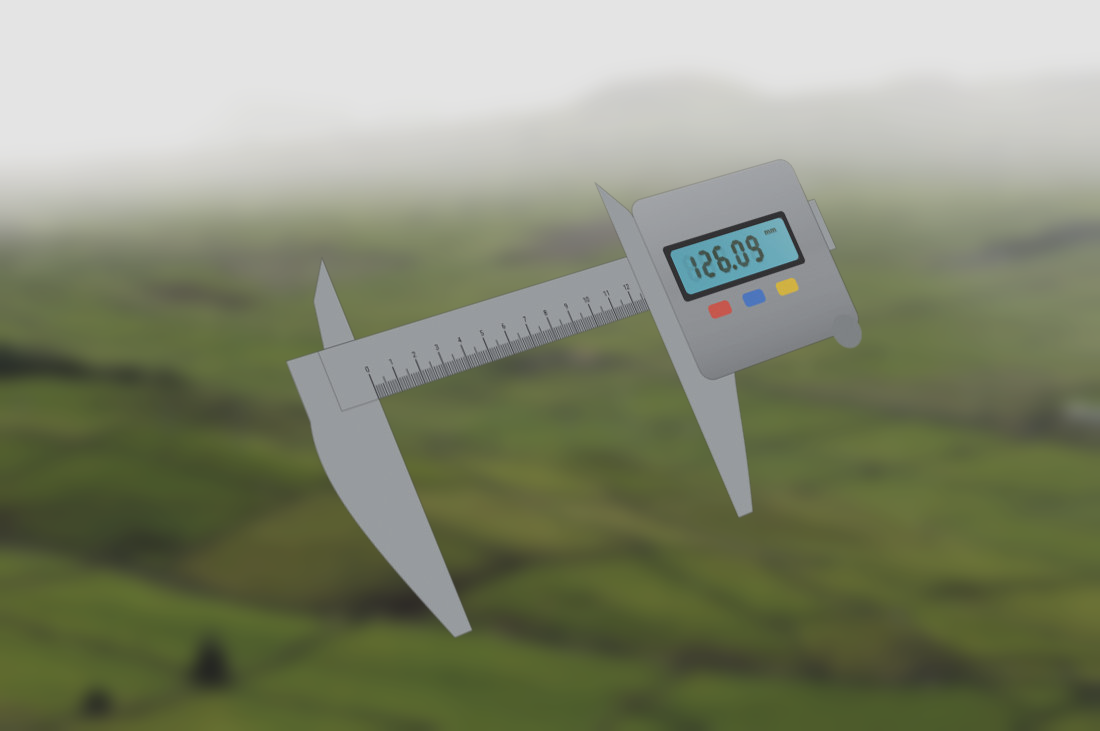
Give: 126.09,mm
